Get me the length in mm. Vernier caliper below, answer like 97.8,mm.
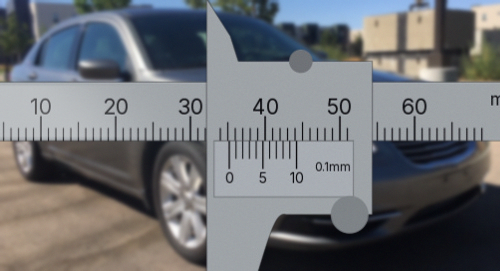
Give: 35.2,mm
